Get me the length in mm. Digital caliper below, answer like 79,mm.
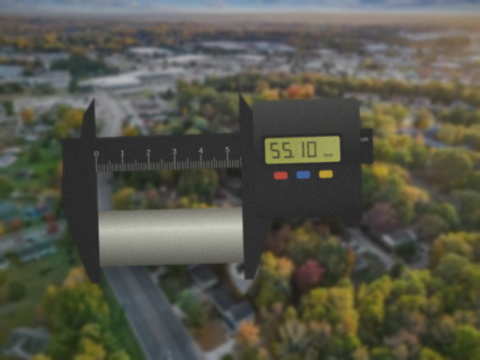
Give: 55.10,mm
